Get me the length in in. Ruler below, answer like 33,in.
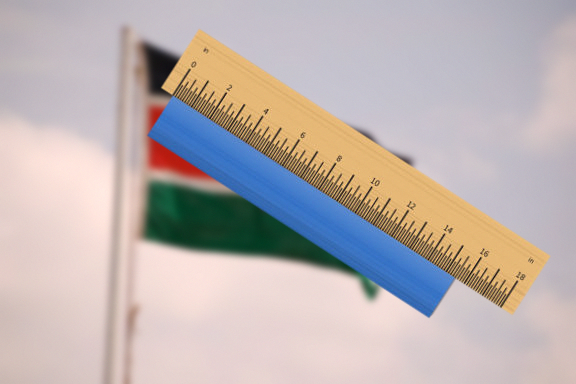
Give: 15.5,in
